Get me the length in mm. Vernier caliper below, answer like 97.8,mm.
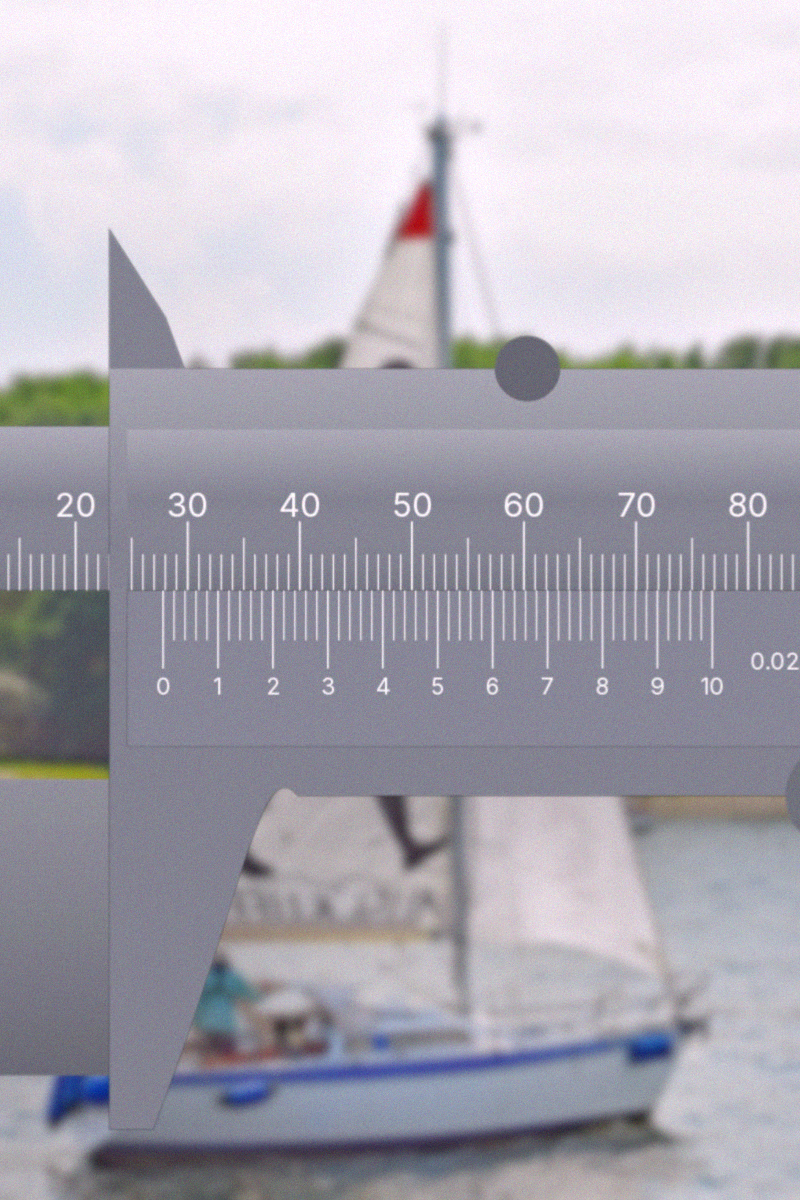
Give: 27.8,mm
